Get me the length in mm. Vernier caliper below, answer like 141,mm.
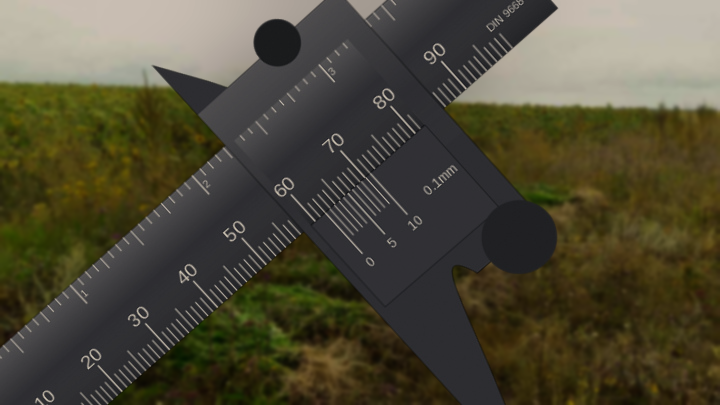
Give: 62.0,mm
